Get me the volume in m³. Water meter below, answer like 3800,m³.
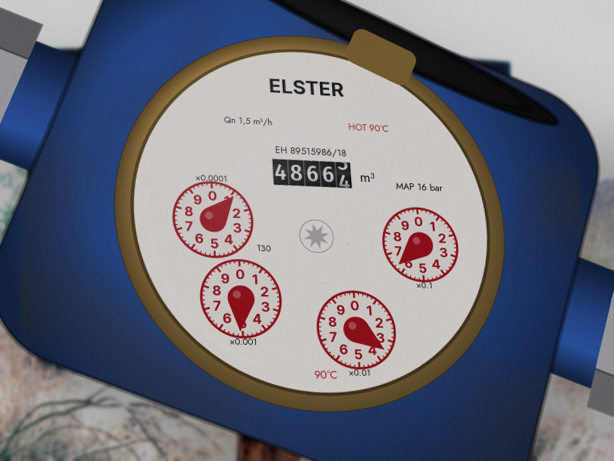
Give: 48663.6351,m³
